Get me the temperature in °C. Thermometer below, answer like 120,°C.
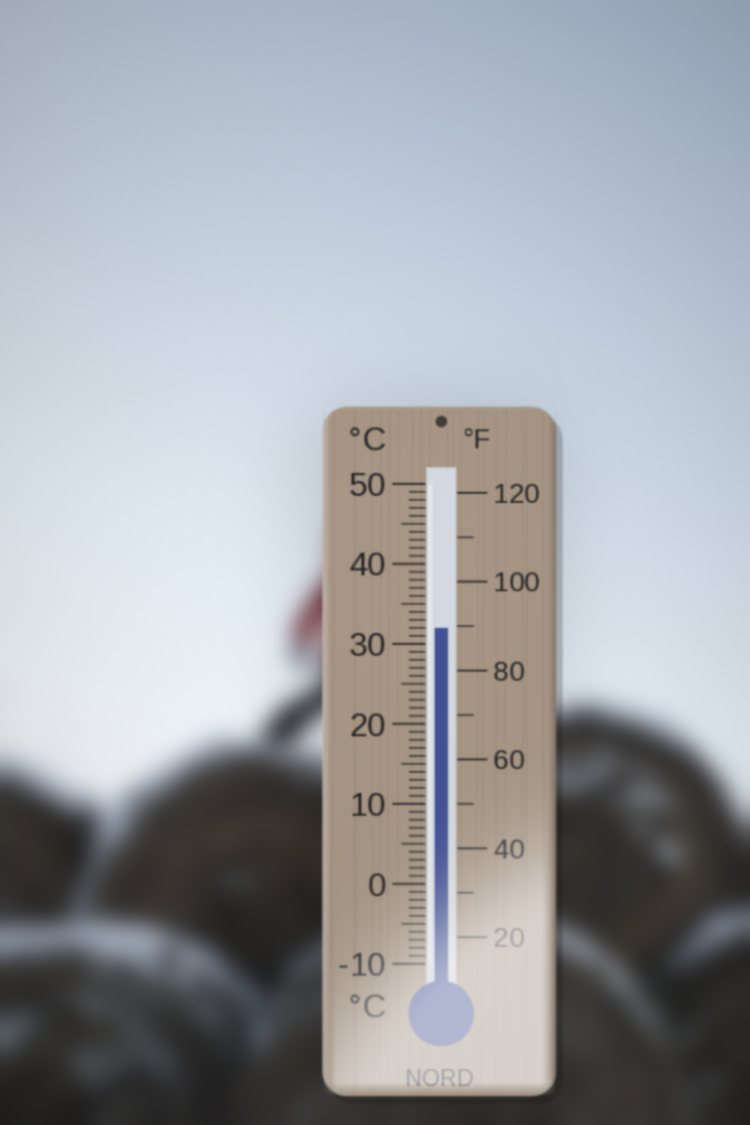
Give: 32,°C
